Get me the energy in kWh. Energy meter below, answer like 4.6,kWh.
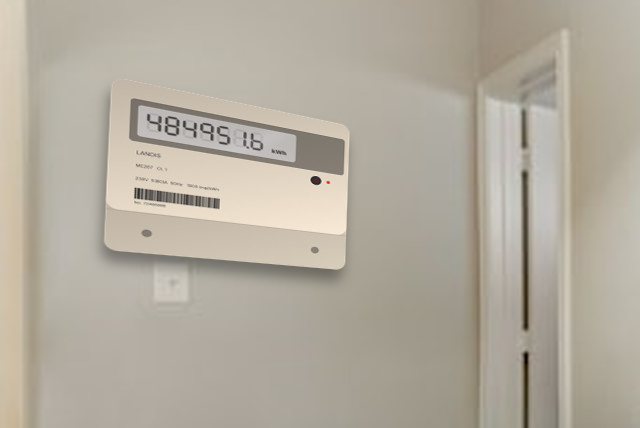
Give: 484951.6,kWh
